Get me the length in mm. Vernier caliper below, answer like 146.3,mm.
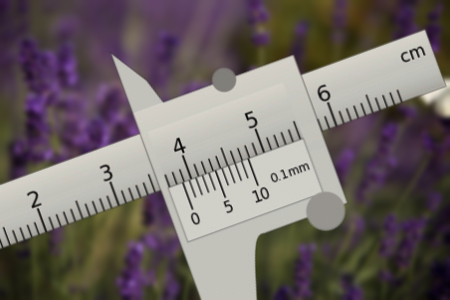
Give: 38.8,mm
